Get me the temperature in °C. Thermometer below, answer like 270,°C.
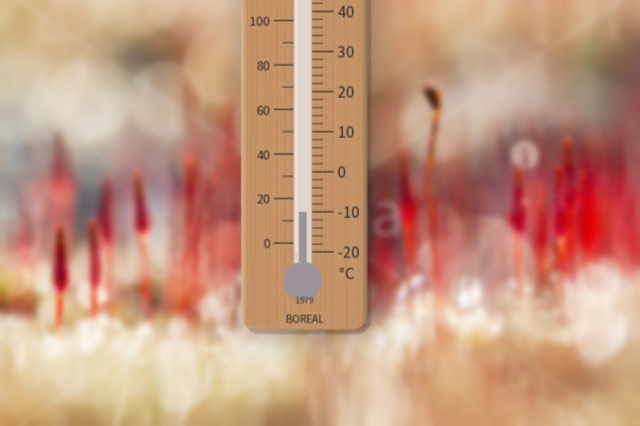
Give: -10,°C
